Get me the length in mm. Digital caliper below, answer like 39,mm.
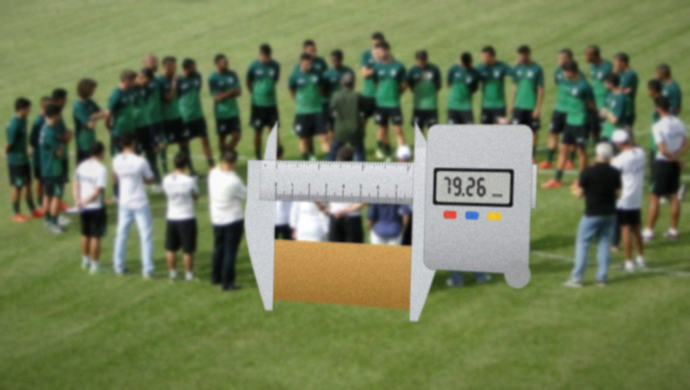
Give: 79.26,mm
